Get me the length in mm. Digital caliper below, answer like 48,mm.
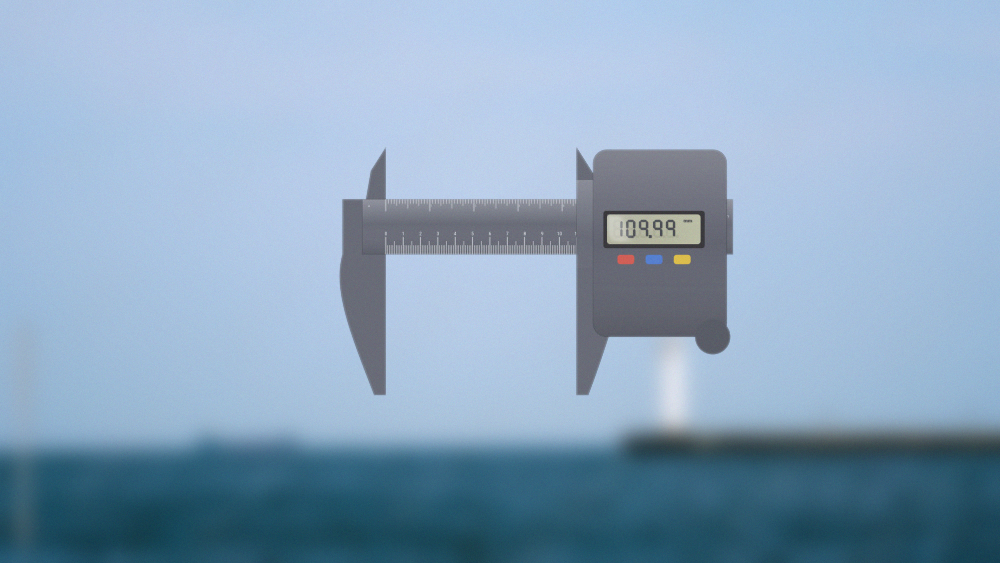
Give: 109.99,mm
